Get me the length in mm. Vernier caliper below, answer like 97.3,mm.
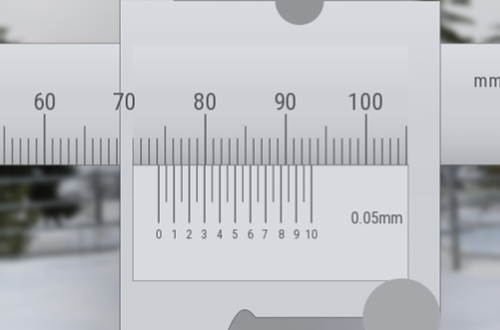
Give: 74.2,mm
